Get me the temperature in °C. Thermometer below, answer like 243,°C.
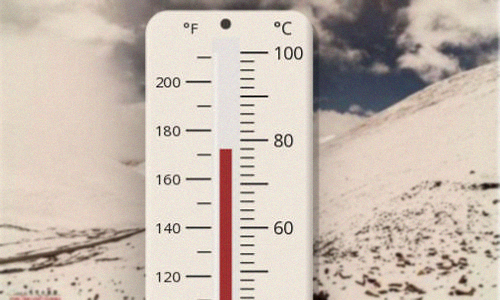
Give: 78,°C
